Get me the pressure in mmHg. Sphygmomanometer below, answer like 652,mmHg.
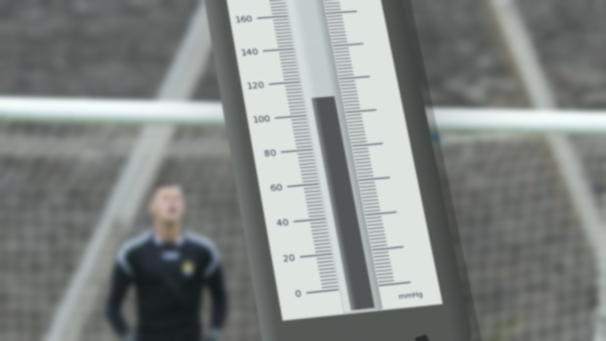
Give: 110,mmHg
